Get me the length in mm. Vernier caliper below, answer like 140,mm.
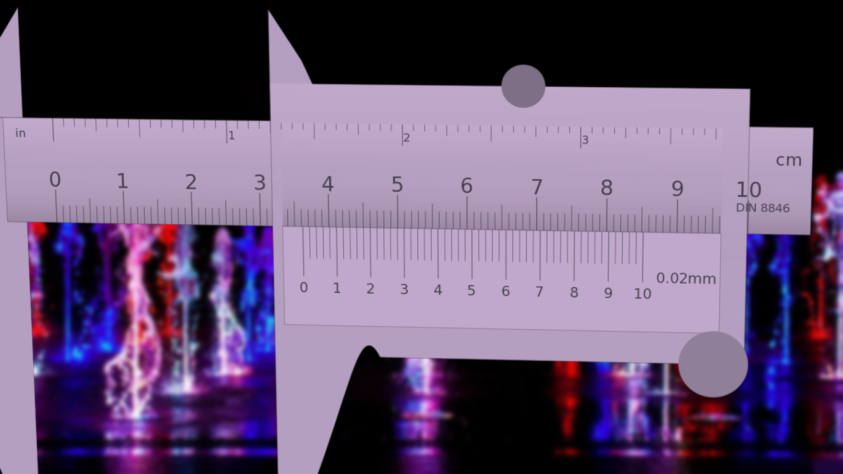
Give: 36.2,mm
